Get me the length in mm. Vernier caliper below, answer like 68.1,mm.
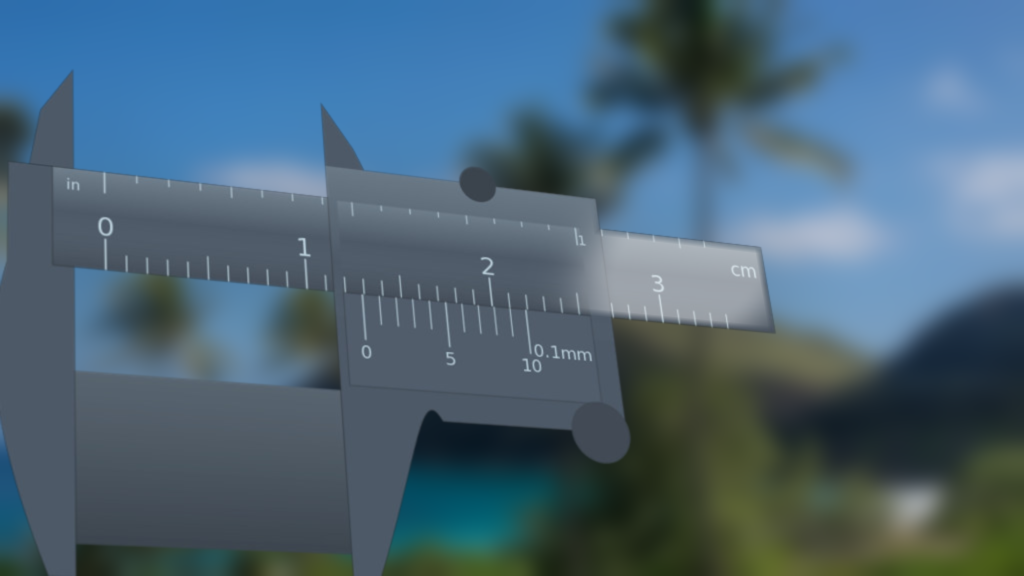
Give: 12.9,mm
